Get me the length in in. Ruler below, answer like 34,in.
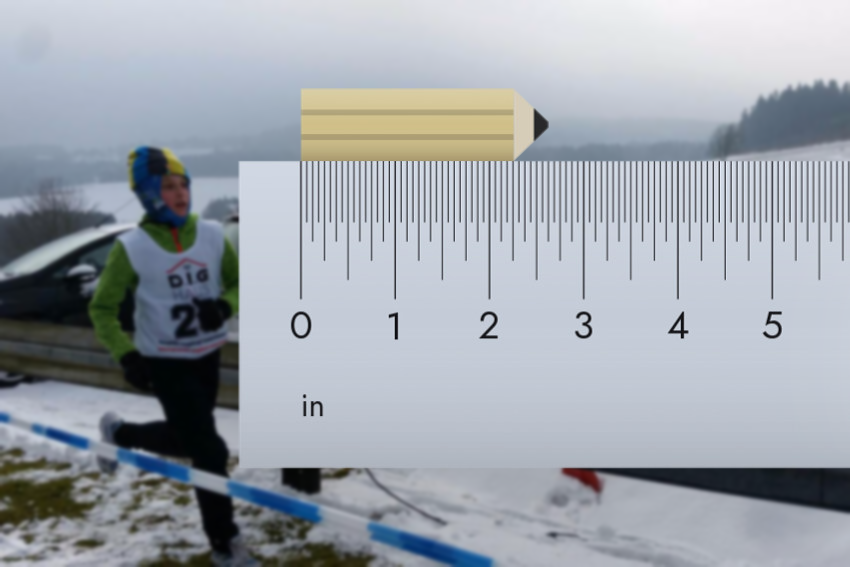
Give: 2.625,in
